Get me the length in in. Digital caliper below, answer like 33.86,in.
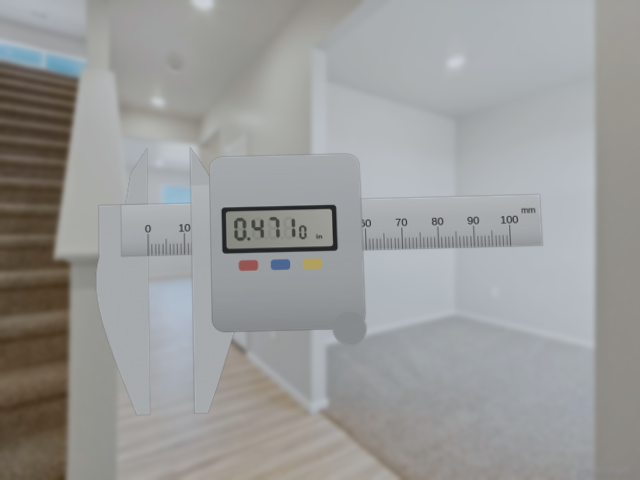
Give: 0.4710,in
